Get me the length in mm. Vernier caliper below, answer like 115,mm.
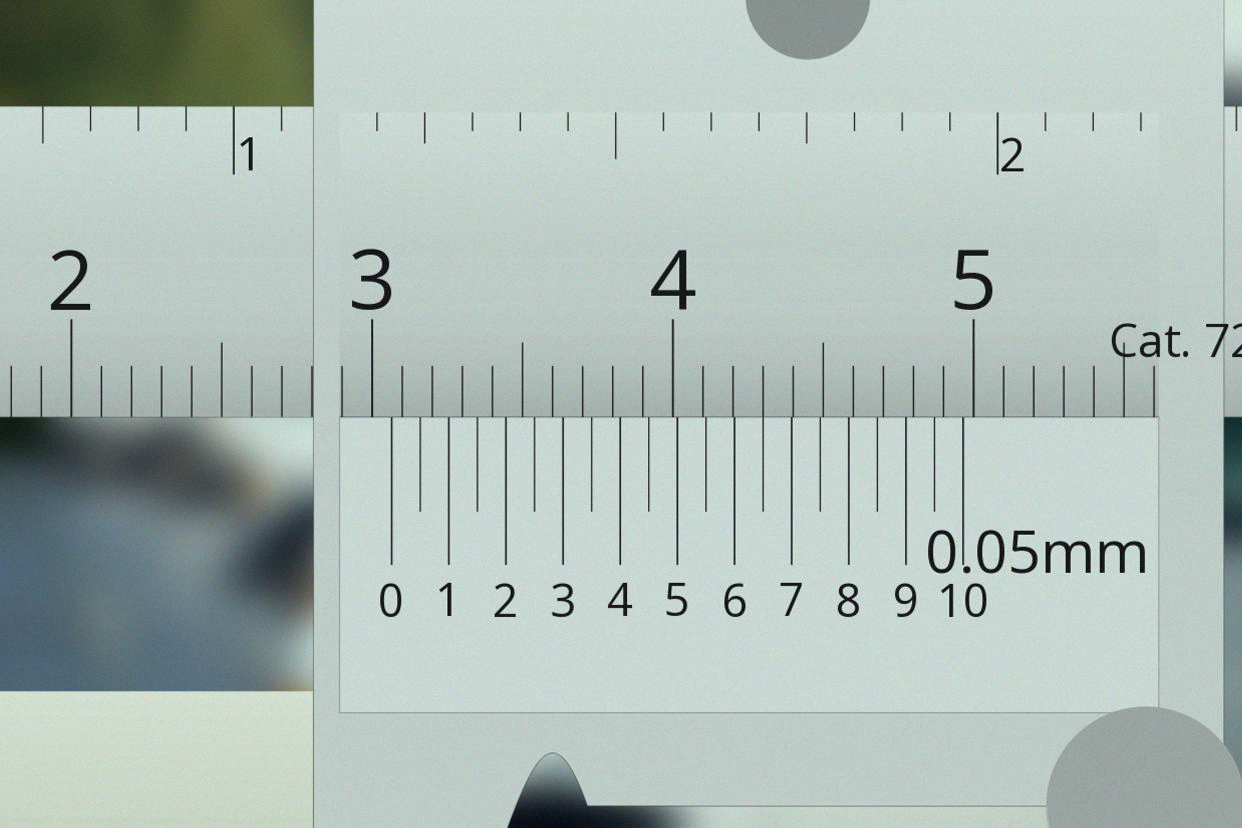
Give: 30.65,mm
